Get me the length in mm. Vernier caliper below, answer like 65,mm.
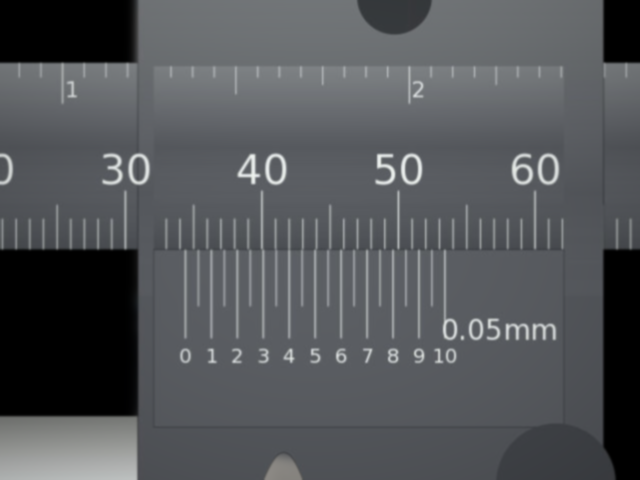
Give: 34.4,mm
